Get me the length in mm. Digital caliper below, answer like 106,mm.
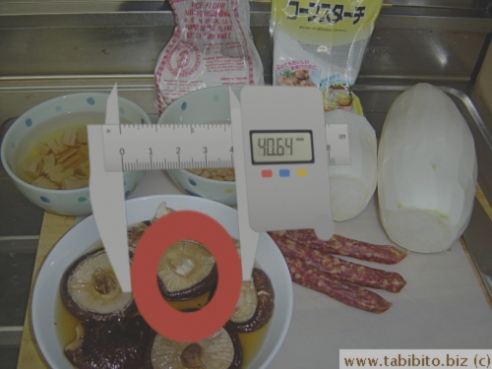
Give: 40.64,mm
